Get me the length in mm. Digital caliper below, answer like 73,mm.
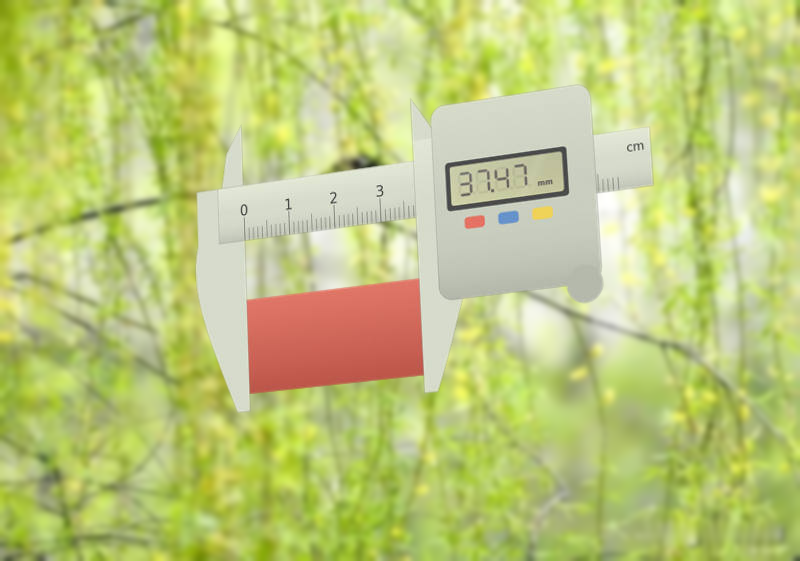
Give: 37.47,mm
